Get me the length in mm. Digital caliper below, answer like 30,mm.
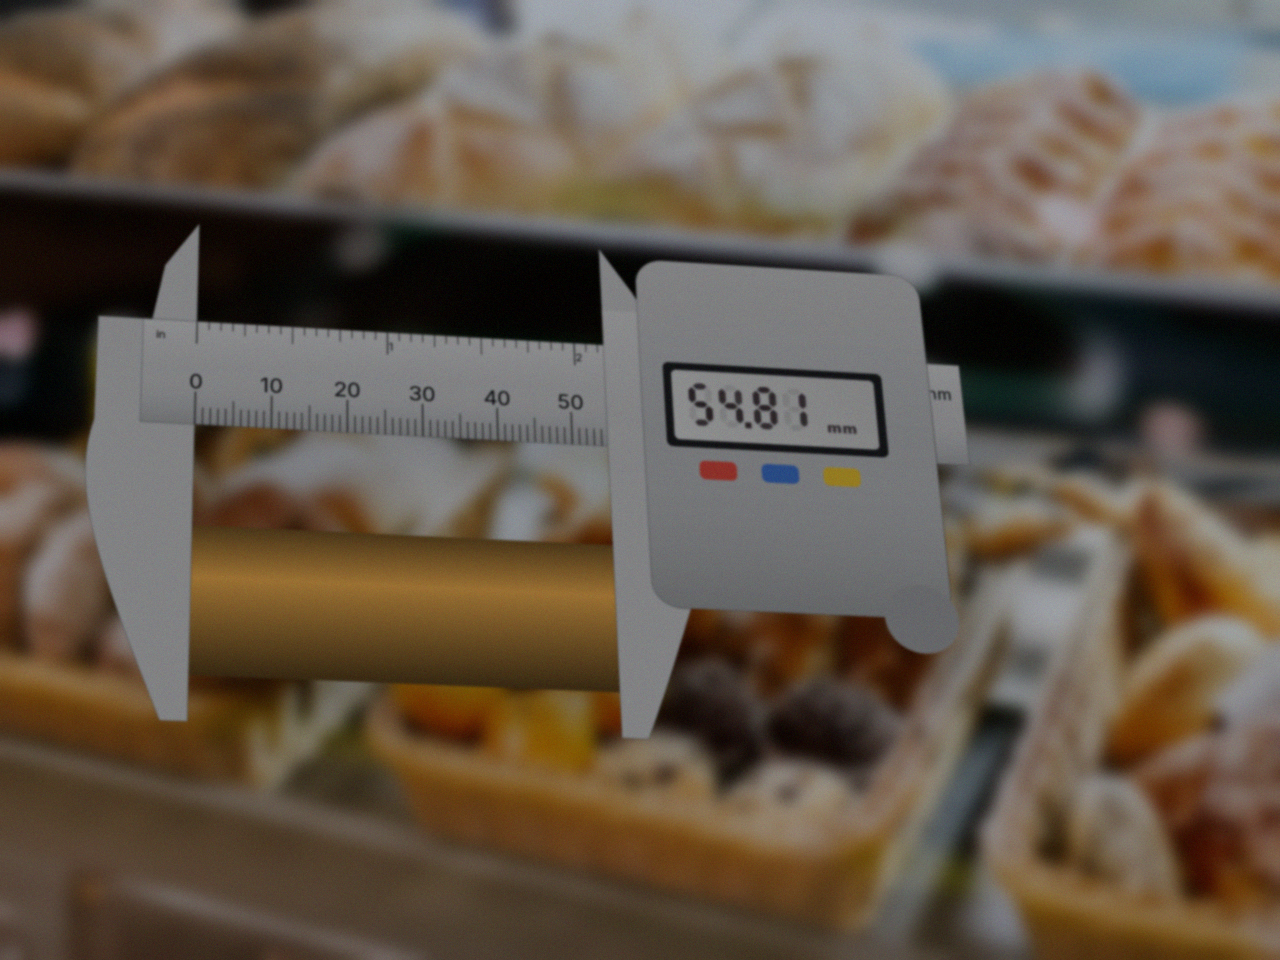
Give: 54.81,mm
